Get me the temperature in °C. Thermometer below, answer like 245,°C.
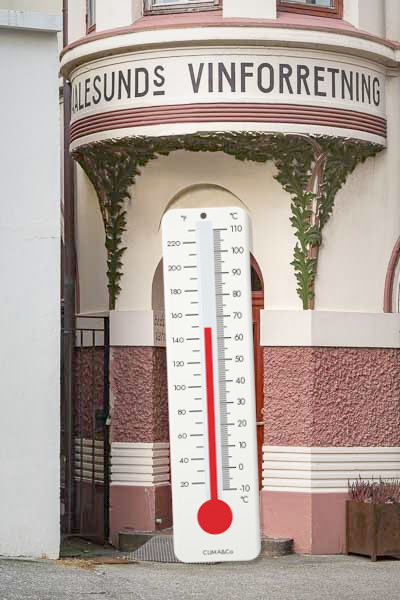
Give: 65,°C
